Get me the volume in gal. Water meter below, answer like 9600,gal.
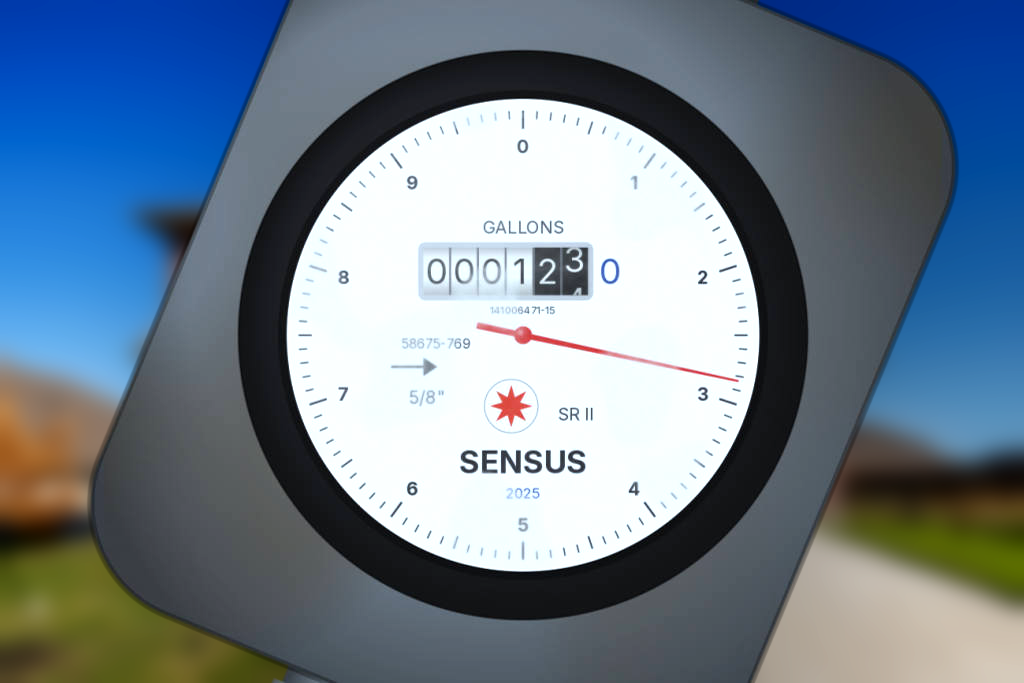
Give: 1232.8,gal
